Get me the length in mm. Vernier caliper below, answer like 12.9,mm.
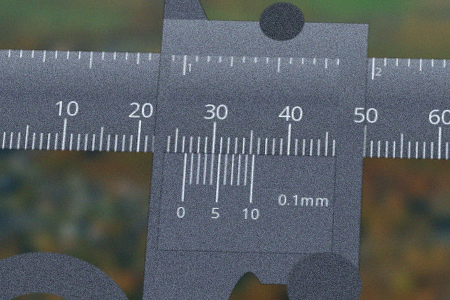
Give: 26.4,mm
